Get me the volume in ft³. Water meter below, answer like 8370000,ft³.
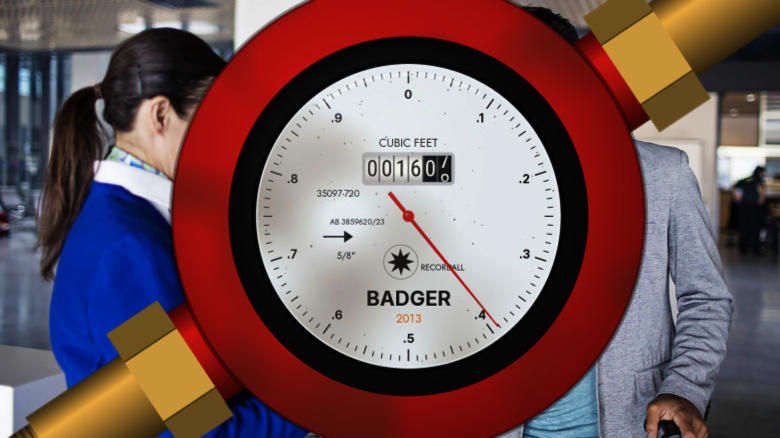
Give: 1607.39,ft³
